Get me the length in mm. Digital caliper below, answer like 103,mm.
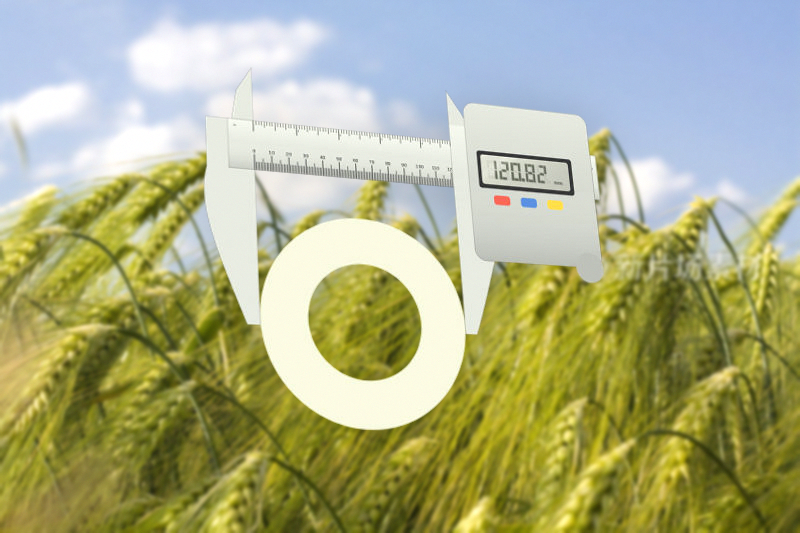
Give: 120.82,mm
